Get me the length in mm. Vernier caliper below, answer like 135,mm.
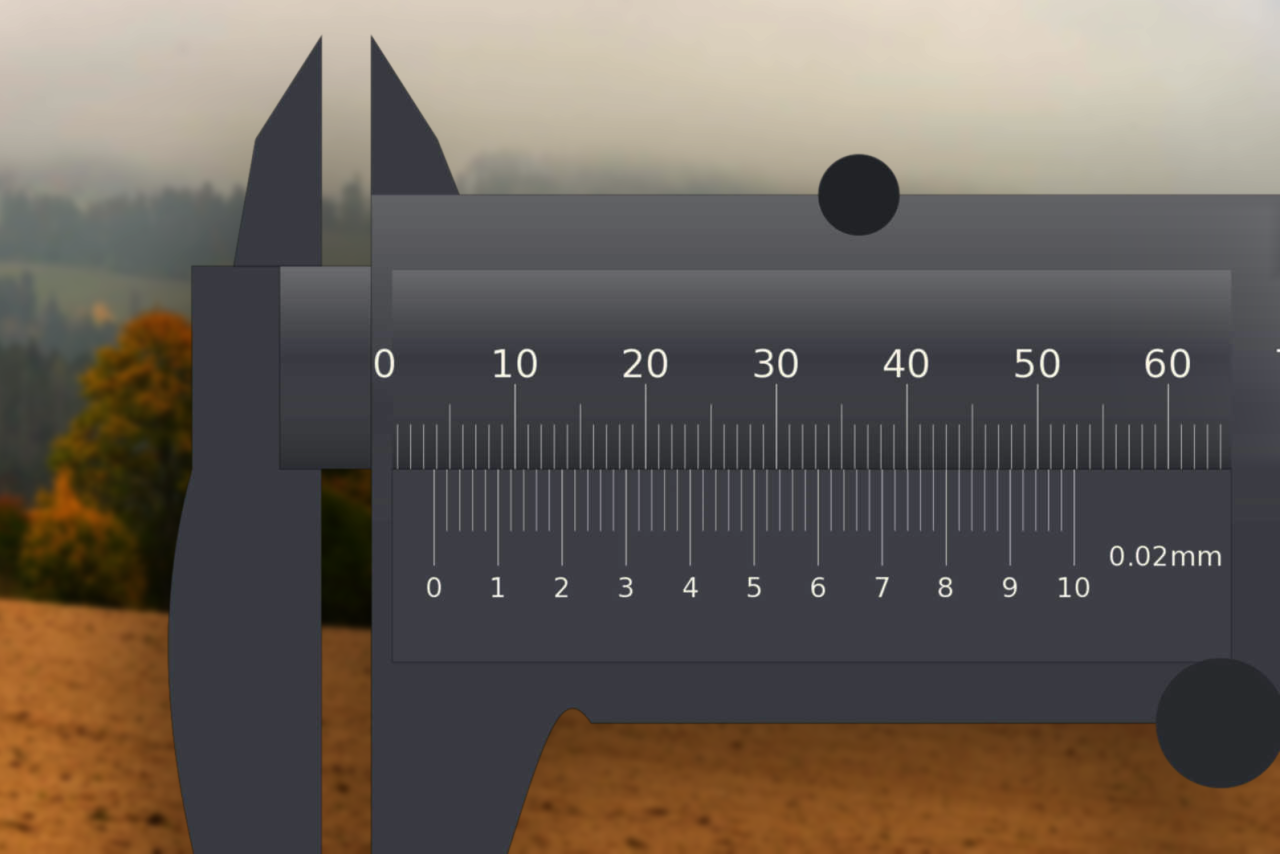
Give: 3.8,mm
